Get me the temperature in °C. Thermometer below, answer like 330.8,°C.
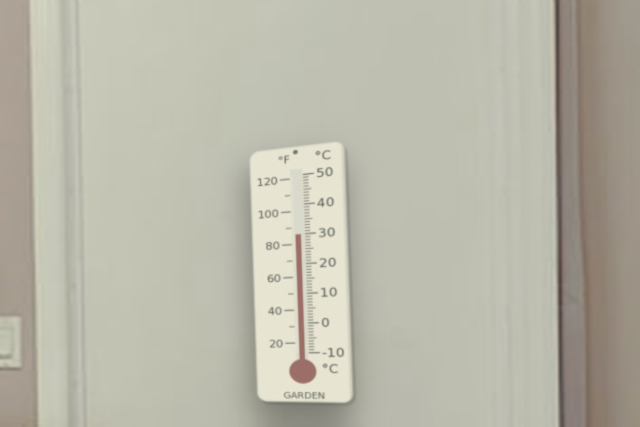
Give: 30,°C
